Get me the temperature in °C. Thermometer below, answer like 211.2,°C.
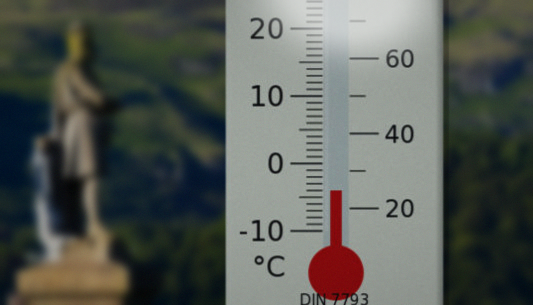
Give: -4,°C
